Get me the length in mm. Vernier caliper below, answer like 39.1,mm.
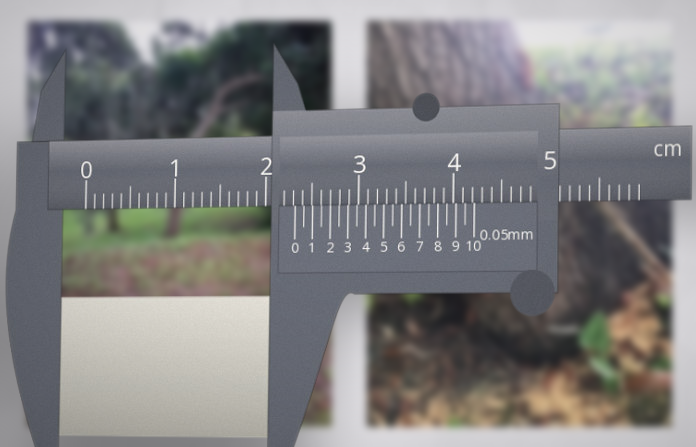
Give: 23.2,mm
